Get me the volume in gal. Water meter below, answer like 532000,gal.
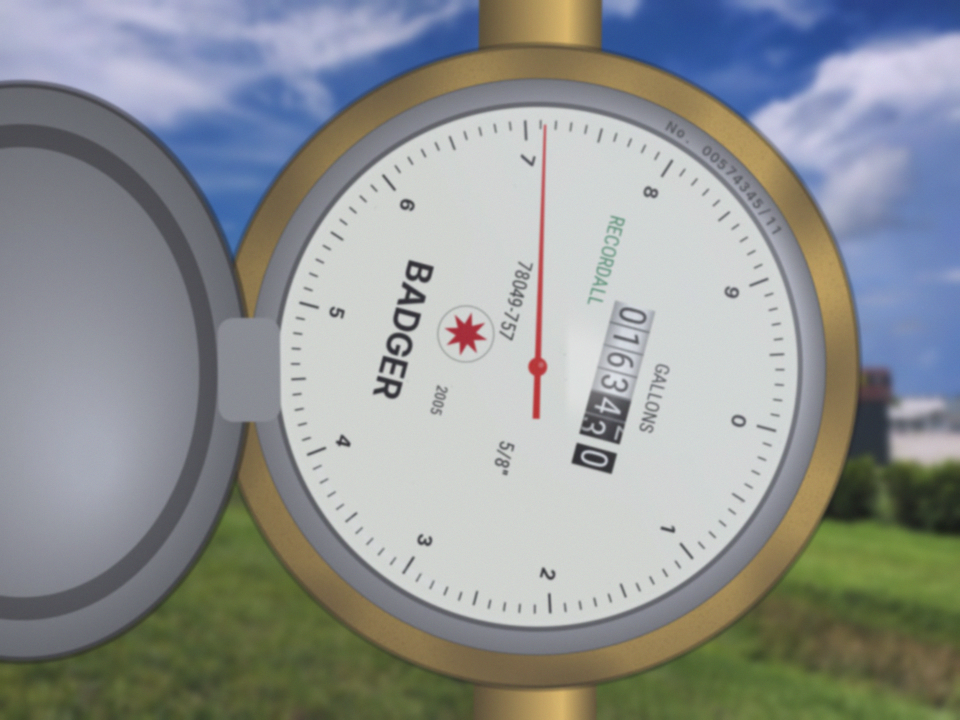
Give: 163427.1,gal
